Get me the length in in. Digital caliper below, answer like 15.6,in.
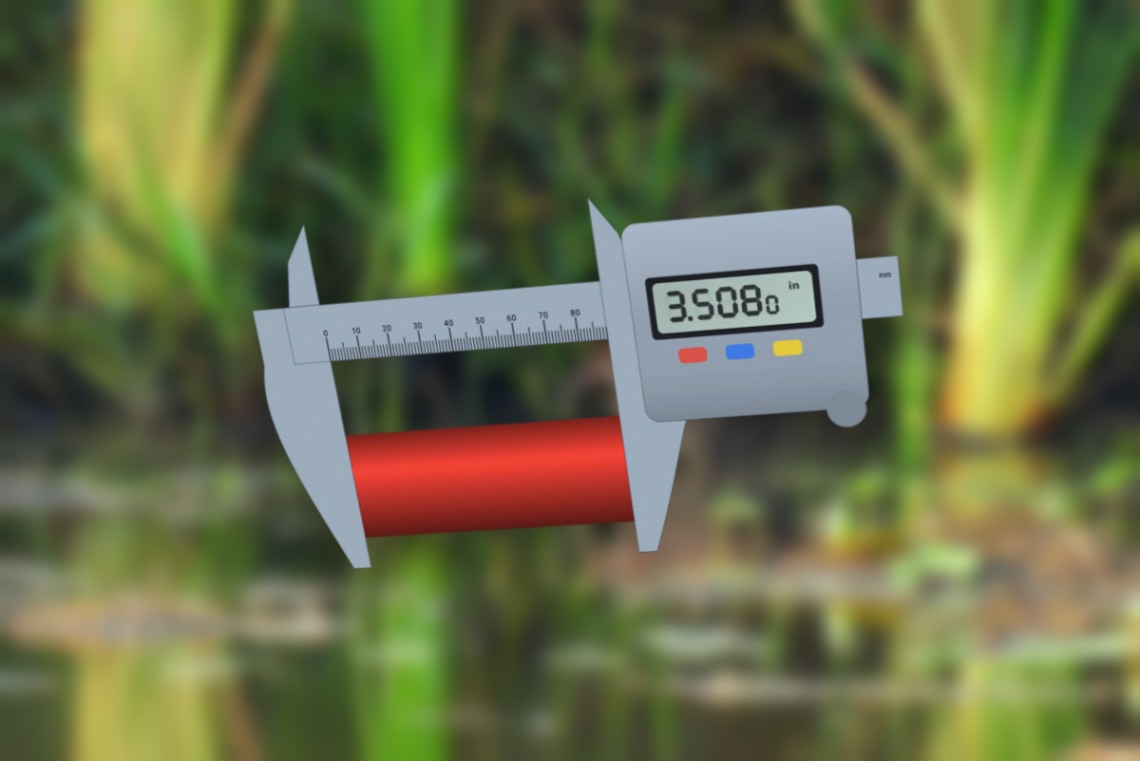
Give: 3.5080,in
